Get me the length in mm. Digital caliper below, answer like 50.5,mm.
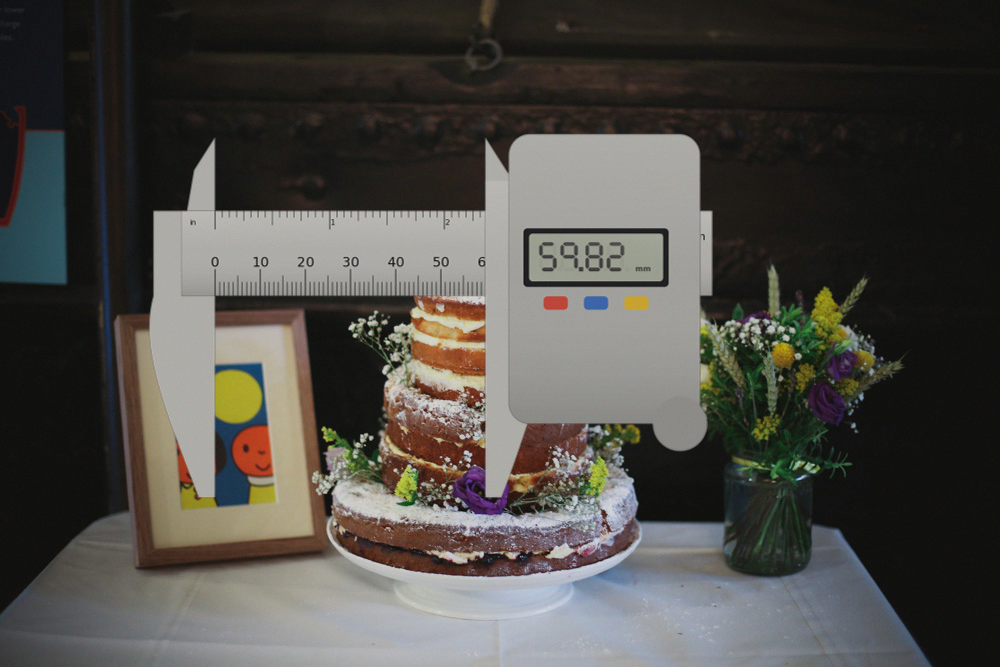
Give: 59.82,mm
